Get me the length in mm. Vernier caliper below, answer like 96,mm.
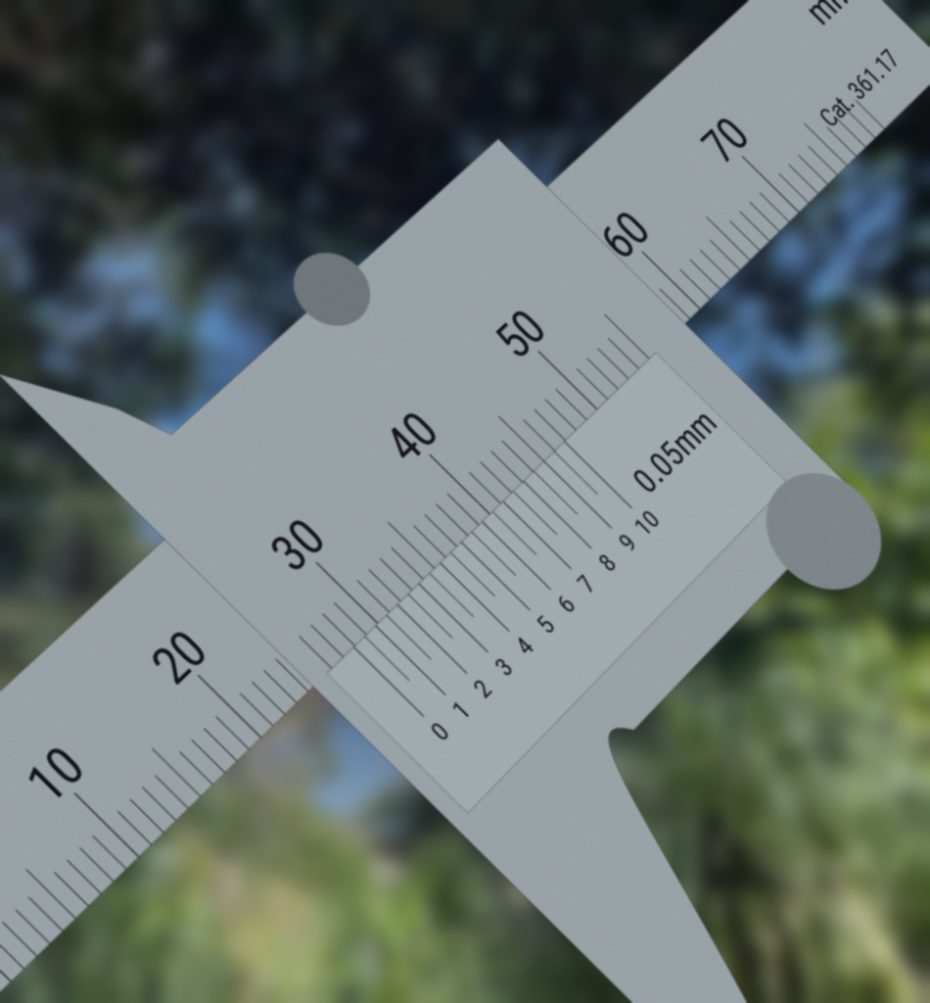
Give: 27.9,mm
